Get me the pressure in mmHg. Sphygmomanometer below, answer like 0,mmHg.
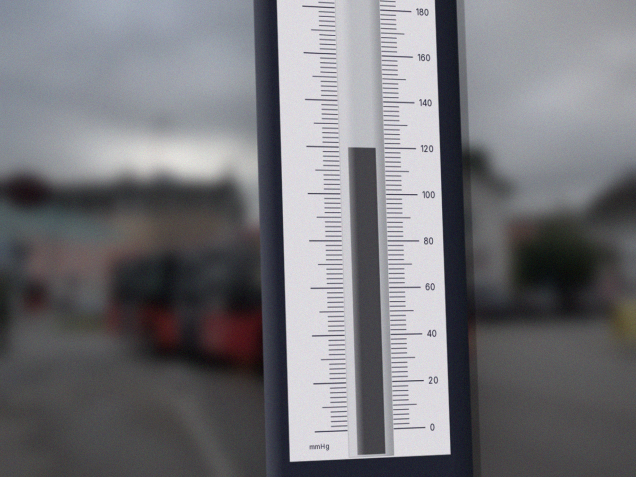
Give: 120,mmHg
